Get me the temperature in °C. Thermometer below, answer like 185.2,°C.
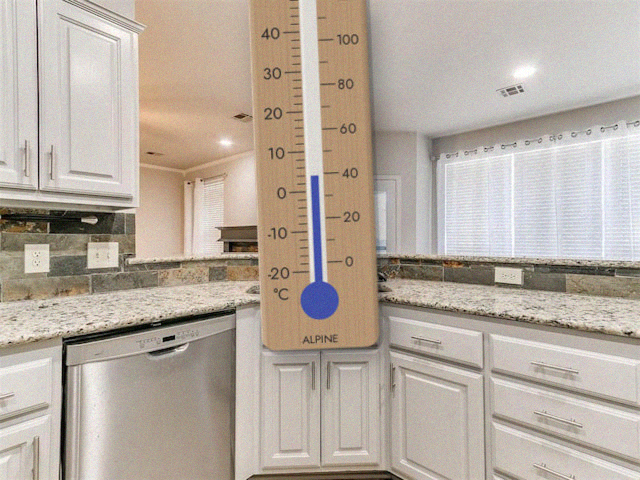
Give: 4,°C
